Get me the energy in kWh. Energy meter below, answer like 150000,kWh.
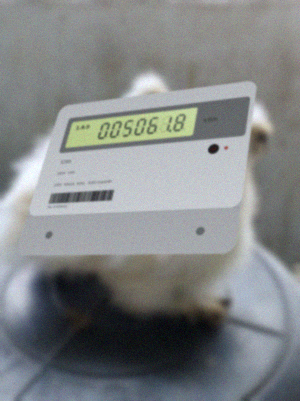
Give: 5061.8,kWh
